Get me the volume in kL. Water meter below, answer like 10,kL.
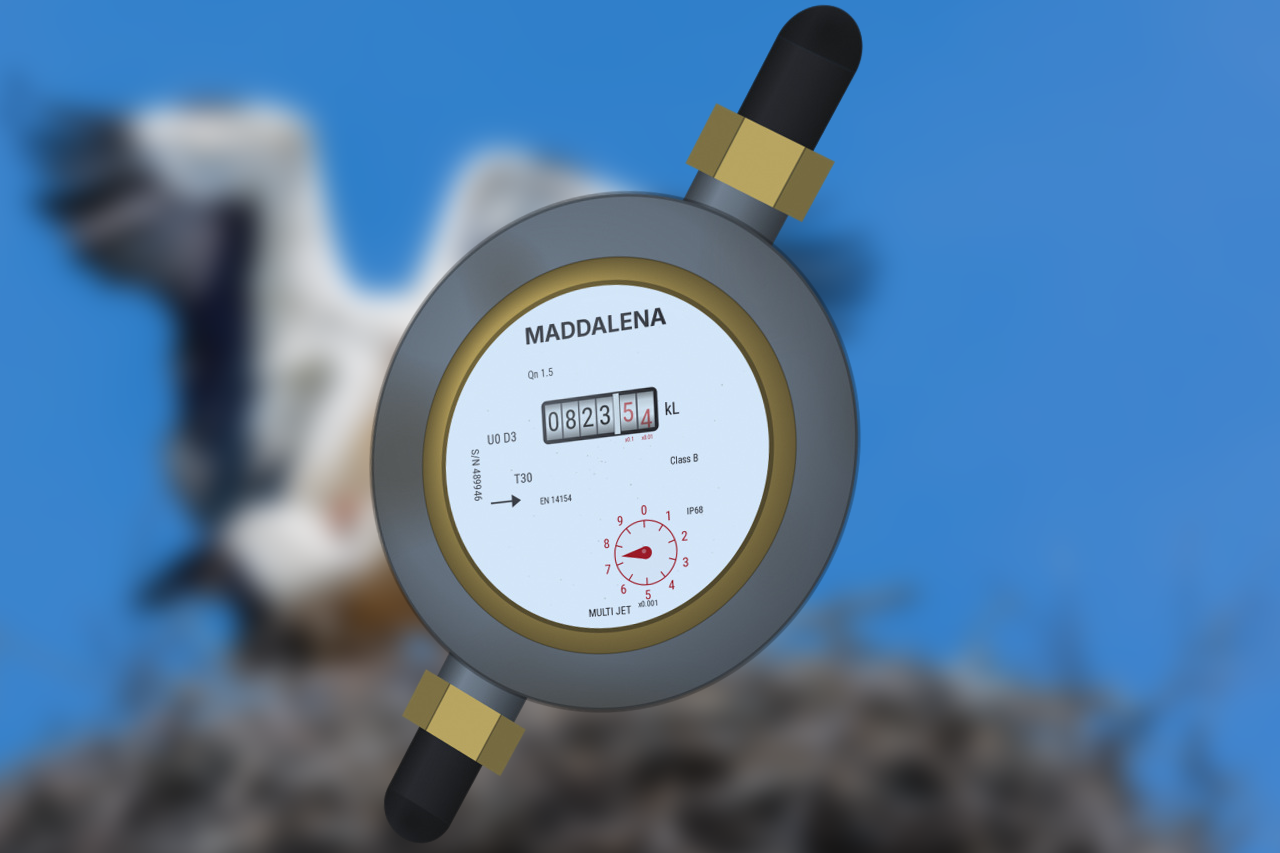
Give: 823.537,kL
